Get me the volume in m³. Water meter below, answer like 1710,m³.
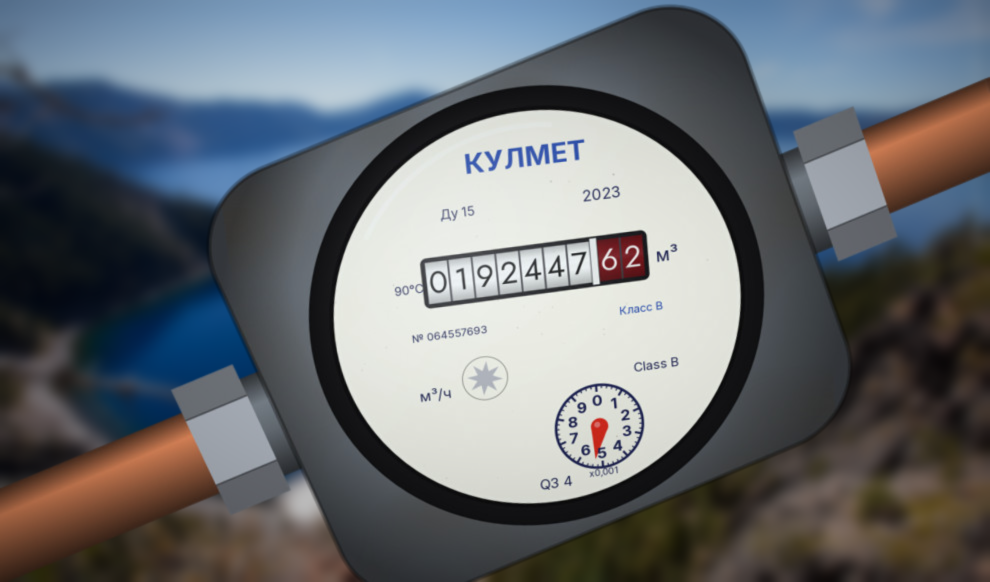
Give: 192447.625,m³
